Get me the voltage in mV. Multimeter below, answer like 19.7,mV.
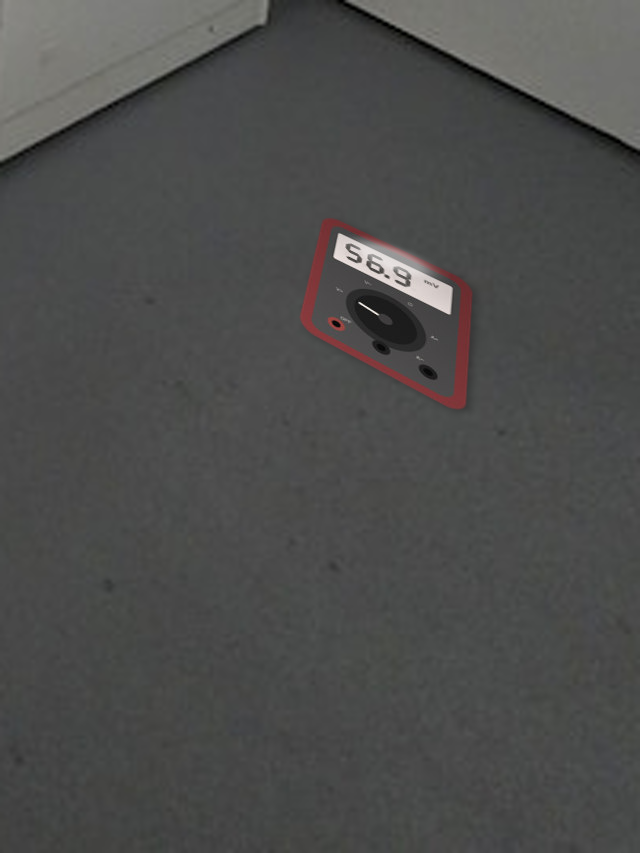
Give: 56.9,mV
